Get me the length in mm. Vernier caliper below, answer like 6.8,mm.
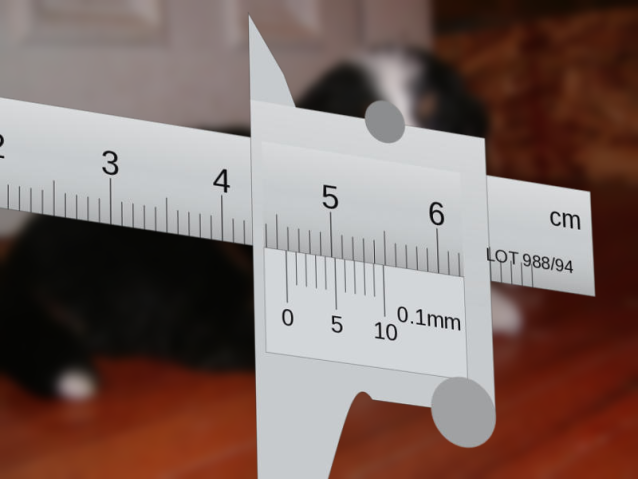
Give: 45.8,mm
